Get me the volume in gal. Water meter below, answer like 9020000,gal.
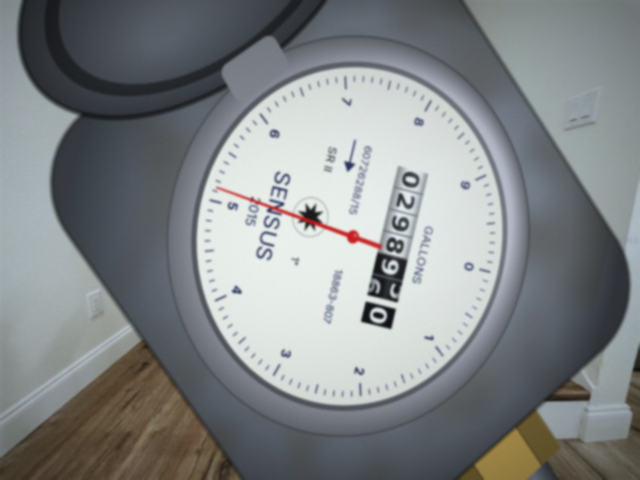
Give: 298955.1,gal
